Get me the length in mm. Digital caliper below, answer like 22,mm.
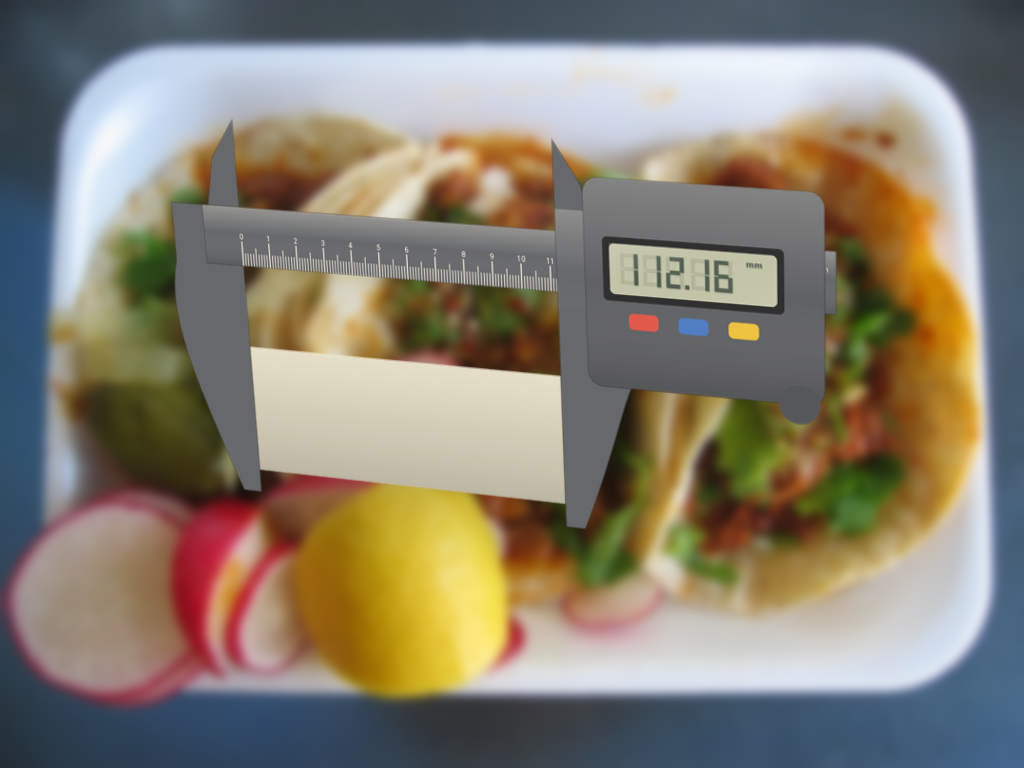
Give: 112.16,mm
